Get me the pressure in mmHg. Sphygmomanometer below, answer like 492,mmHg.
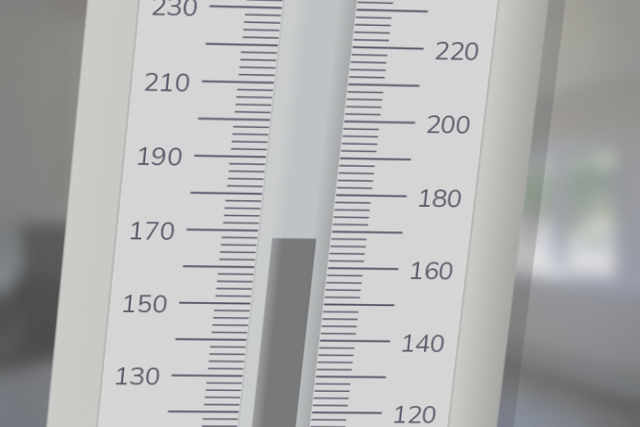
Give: 168,mmHg
